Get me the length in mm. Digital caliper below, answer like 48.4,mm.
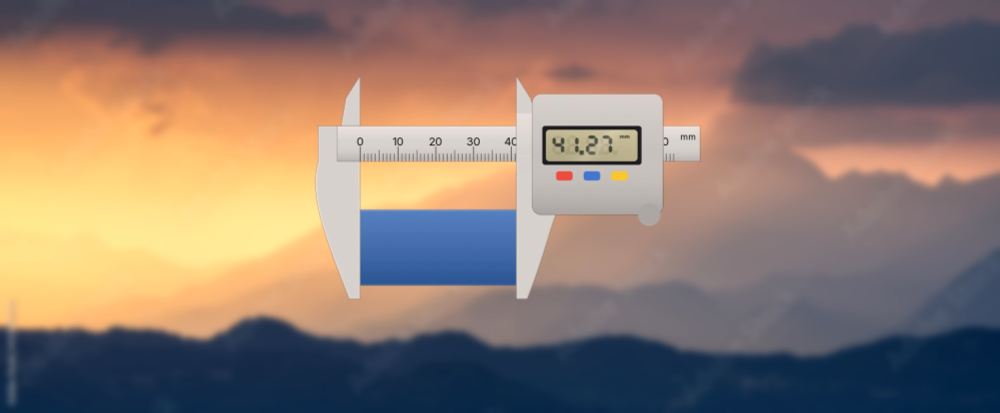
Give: 41.27,mm
